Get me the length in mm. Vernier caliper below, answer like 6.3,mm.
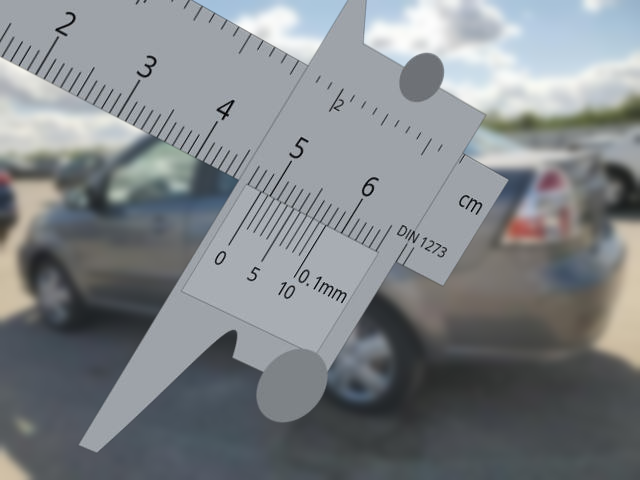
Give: 48.8,mm
